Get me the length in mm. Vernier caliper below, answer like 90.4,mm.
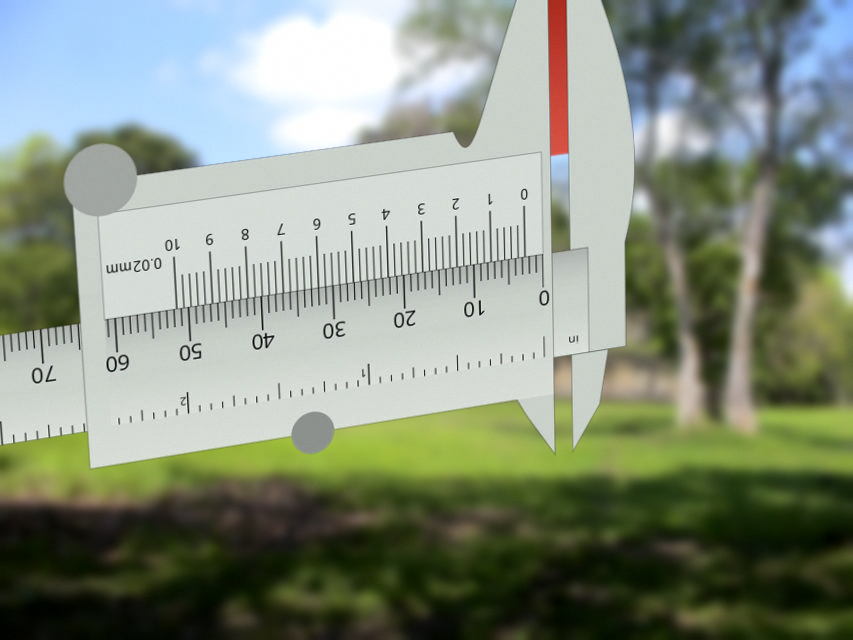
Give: 2.6,mm
